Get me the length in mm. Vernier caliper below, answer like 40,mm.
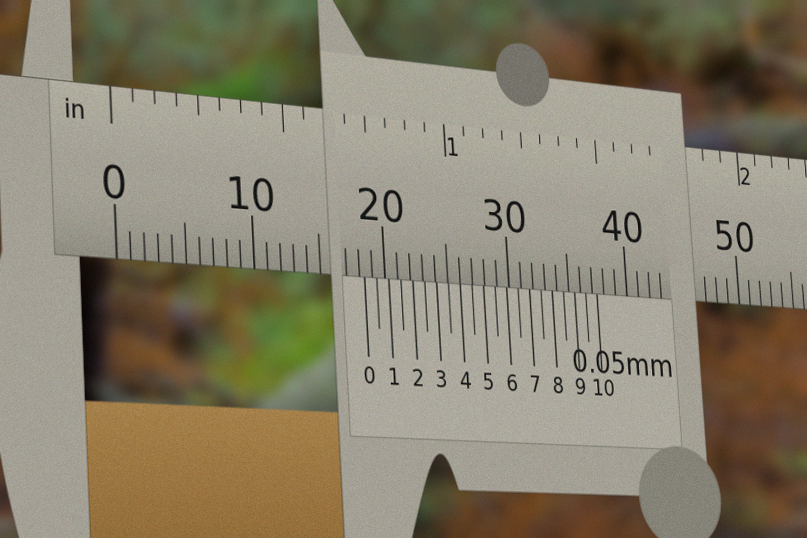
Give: 18.4,mm
